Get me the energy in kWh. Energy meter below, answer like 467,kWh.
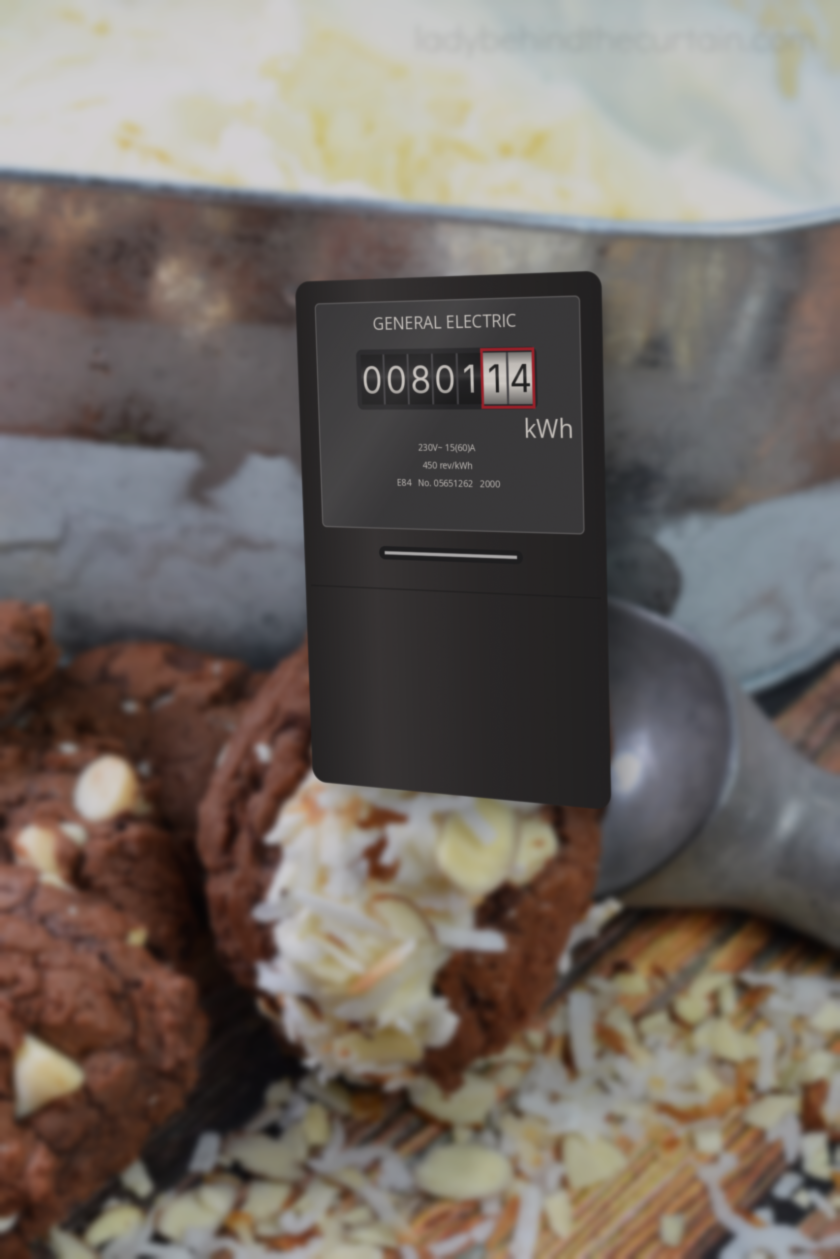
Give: 801.14,kWh
